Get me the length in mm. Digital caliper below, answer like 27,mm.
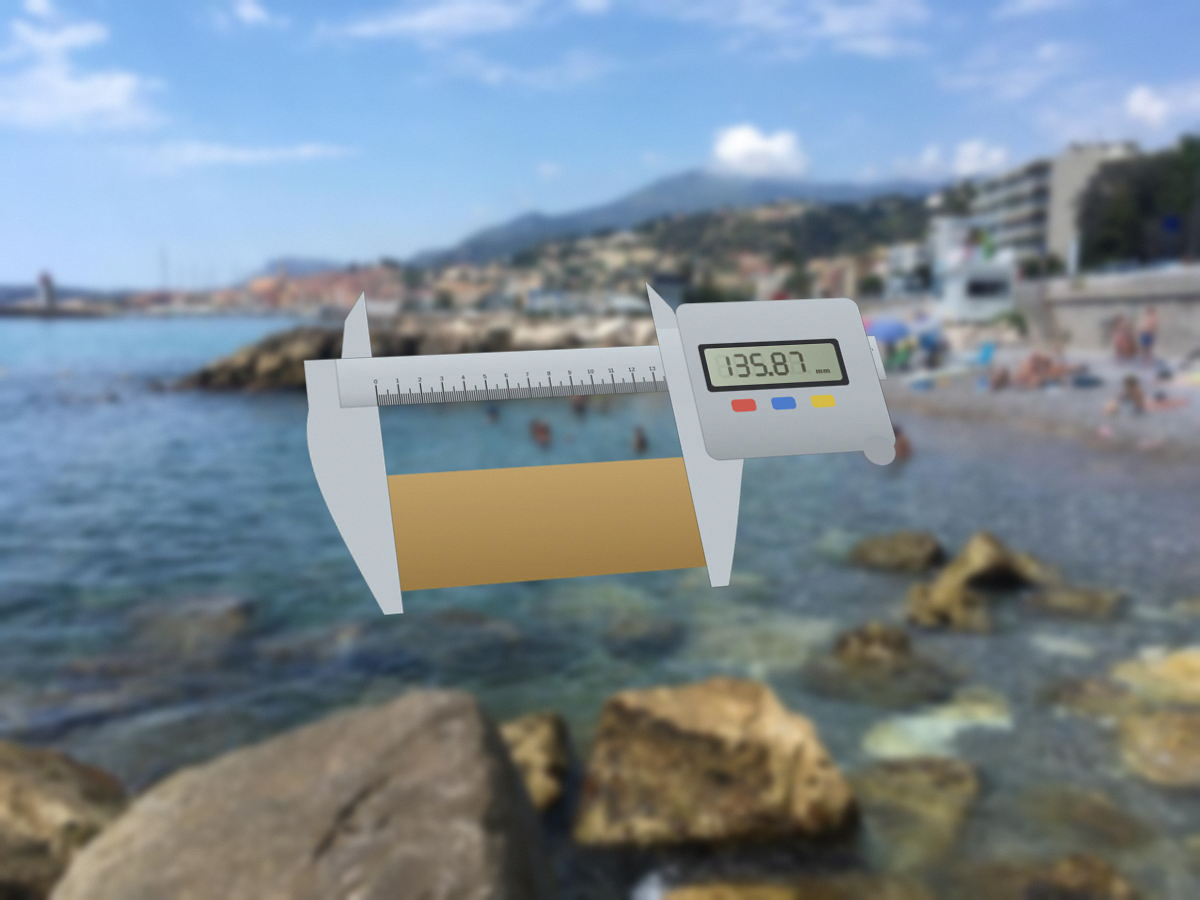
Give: 135.87,mm
